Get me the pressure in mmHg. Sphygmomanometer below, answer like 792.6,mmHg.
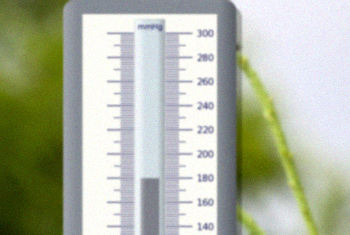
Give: 180,mmHg
